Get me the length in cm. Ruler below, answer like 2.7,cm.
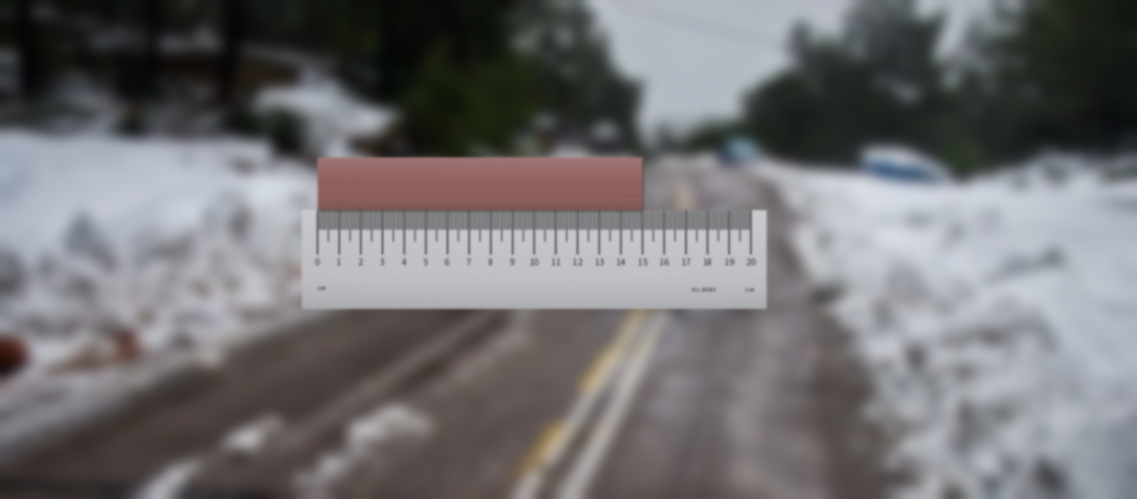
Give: 15,cm
